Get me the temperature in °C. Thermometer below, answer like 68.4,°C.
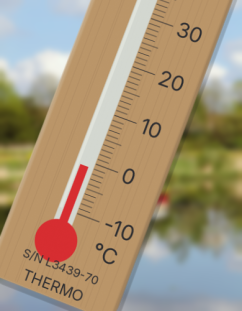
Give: -1,°C
